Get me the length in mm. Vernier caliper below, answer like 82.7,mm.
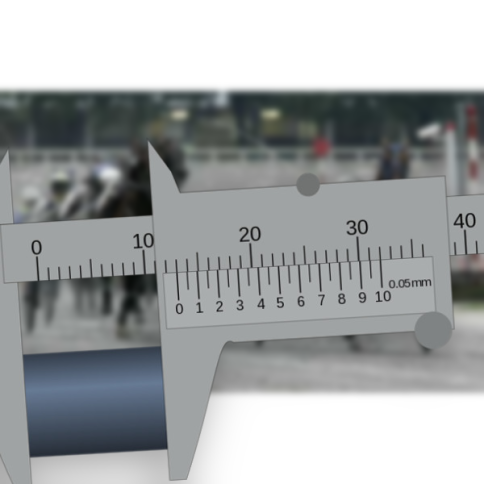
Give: 13.0,mm
